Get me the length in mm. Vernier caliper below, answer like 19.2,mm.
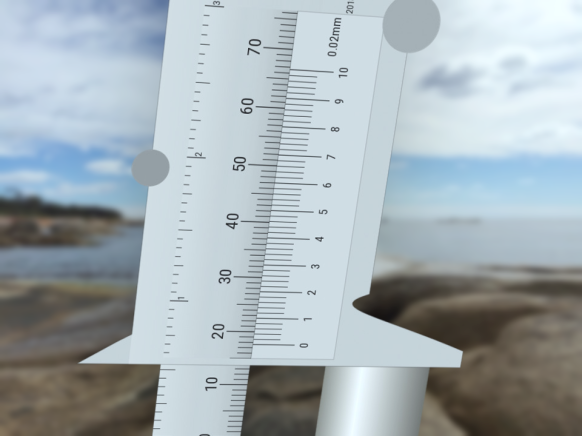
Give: 17.6,mm
